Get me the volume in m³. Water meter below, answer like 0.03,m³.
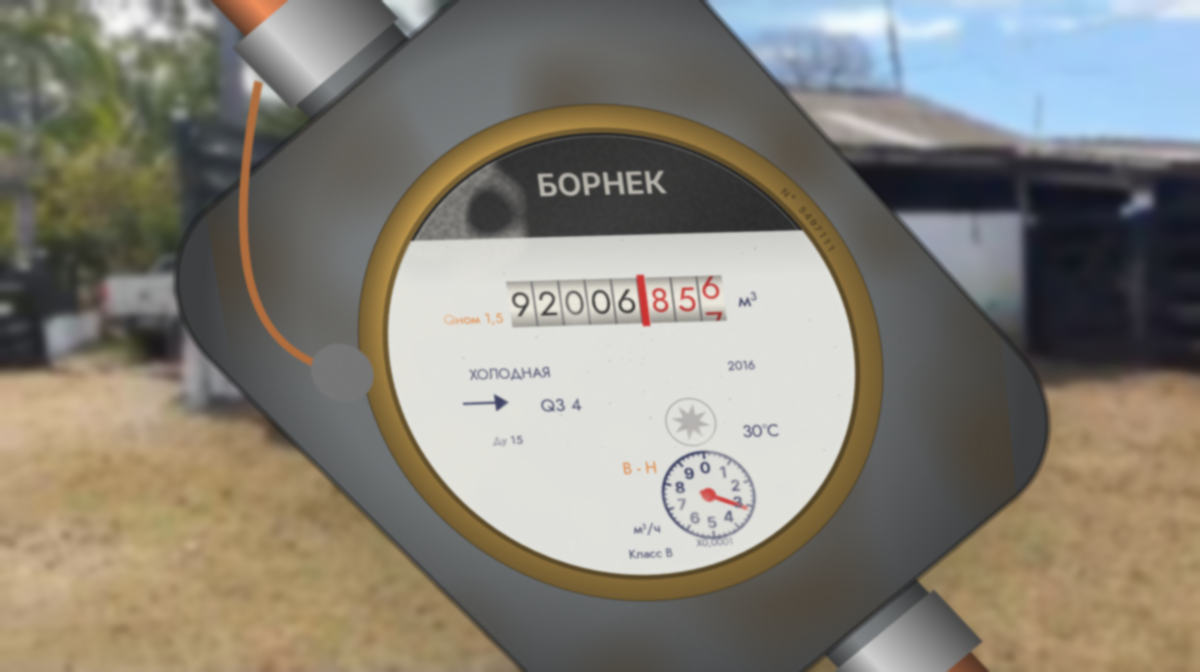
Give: 92006.8563,m³
